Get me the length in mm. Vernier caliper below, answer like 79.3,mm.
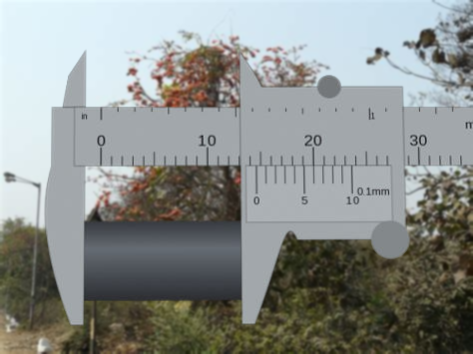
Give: 14.6,mm
